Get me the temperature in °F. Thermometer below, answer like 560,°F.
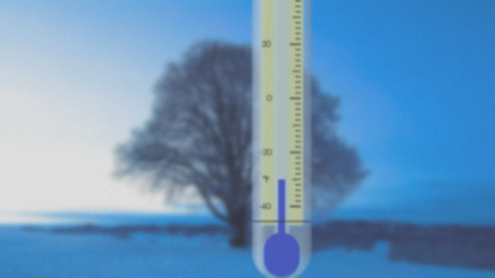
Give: -30,°F
